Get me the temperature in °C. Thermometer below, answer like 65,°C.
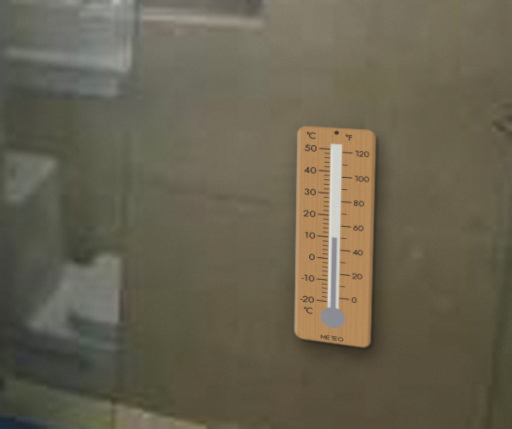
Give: 10,°C
